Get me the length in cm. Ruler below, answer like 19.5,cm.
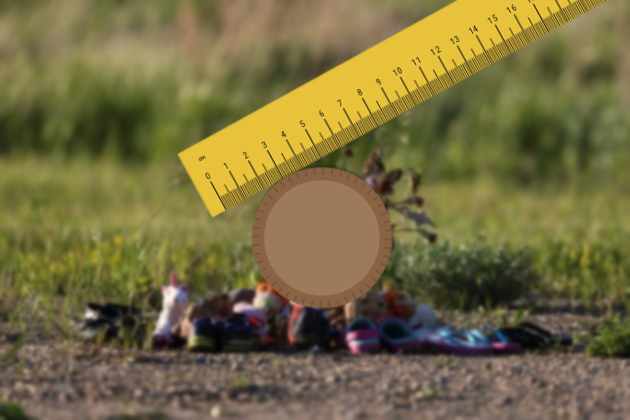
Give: 6.5,cm
